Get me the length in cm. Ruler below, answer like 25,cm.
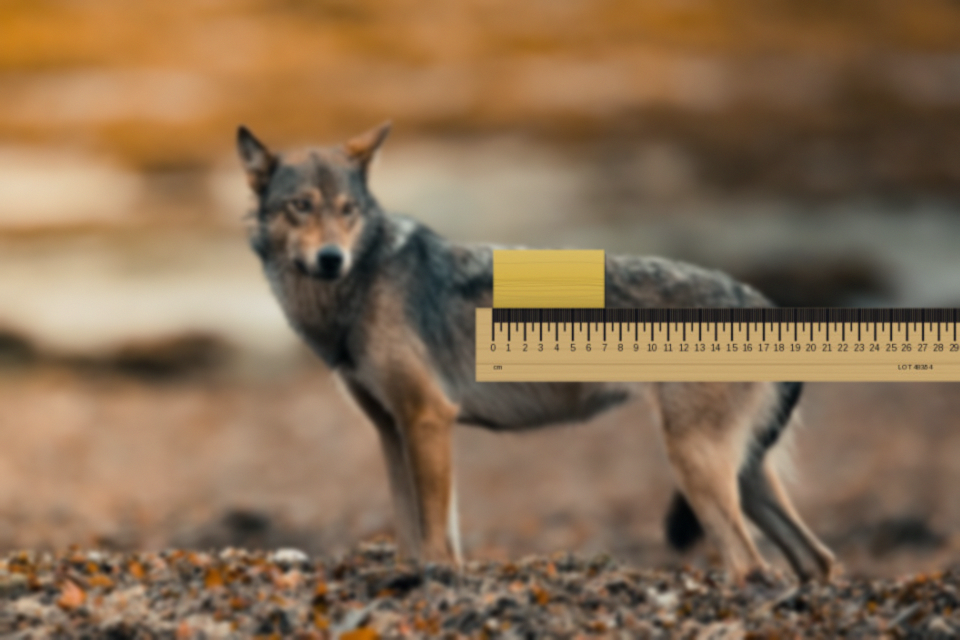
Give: 7,cm
